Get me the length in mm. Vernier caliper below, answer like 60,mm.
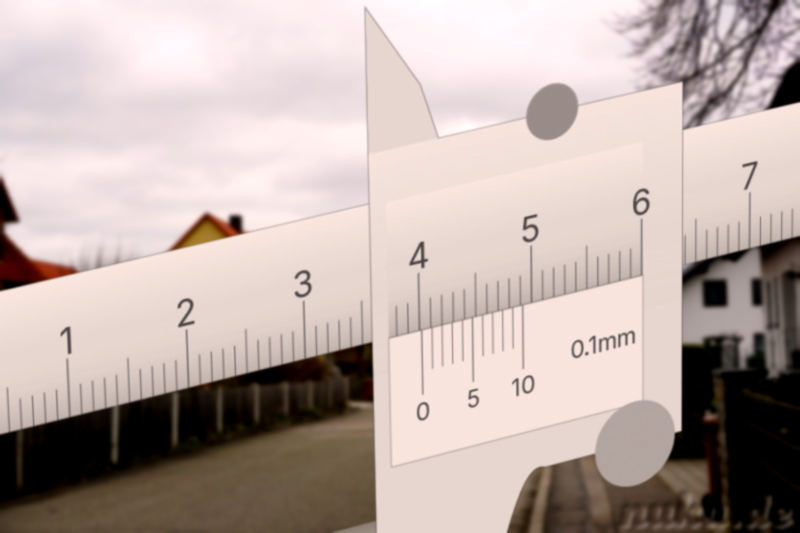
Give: 40.2,mm
